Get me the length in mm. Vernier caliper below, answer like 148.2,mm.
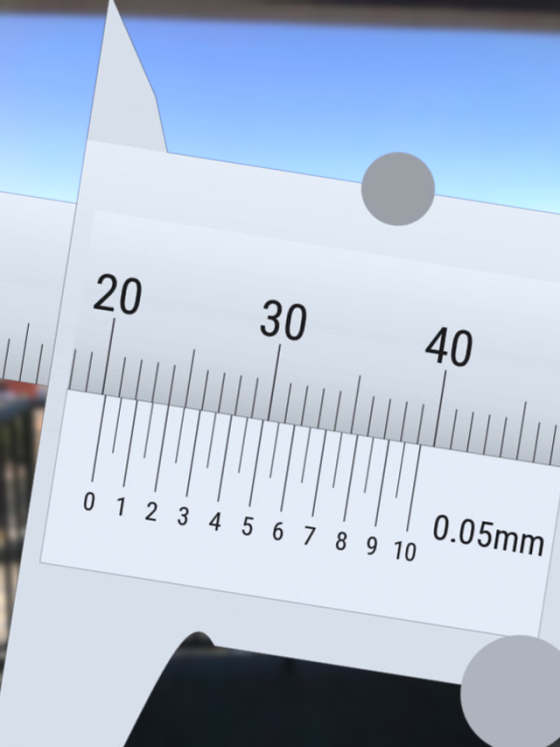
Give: 20.2,mm
